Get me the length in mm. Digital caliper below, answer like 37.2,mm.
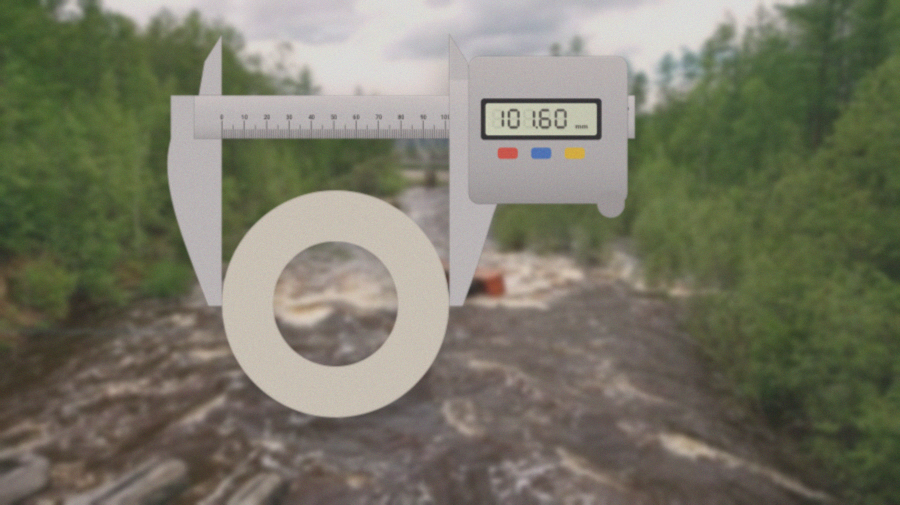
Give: 101.60,mm
